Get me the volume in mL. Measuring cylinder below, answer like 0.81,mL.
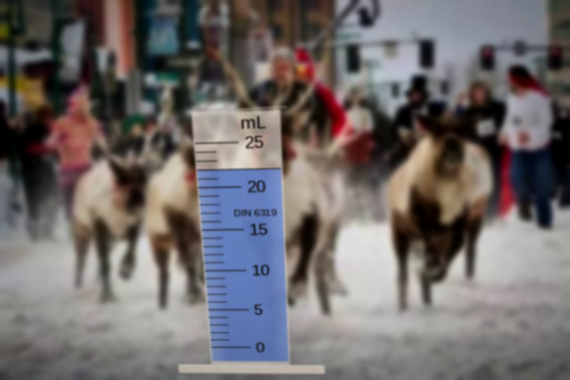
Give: 22,mL
